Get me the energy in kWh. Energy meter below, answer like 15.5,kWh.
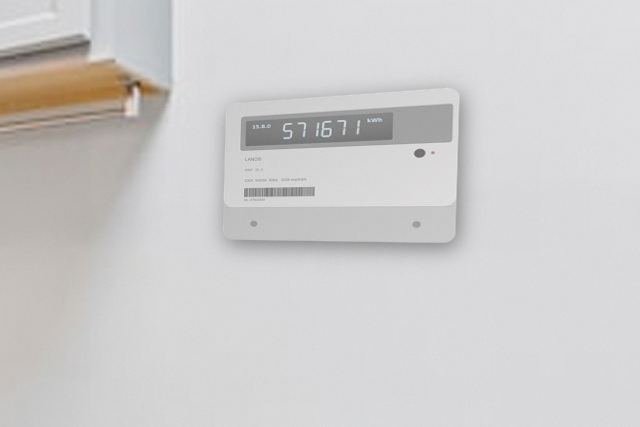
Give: 571671,kWh
